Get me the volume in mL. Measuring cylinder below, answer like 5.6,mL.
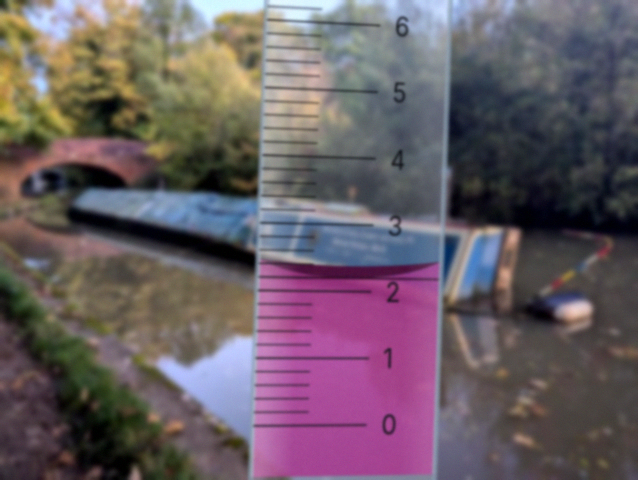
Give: 2.2,mL
